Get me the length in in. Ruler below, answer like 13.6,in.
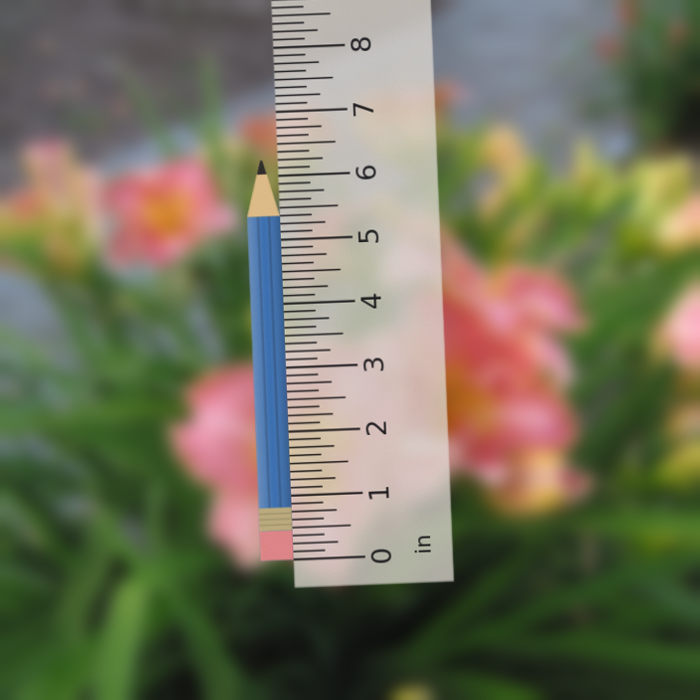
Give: 6.25,in
